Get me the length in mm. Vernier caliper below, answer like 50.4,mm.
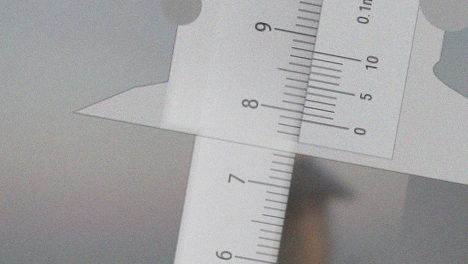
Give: 79.0,mm
